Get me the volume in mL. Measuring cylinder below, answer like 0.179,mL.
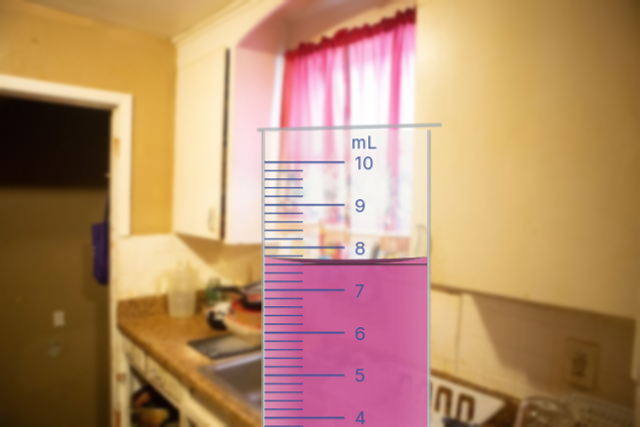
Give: 7.6,mL
